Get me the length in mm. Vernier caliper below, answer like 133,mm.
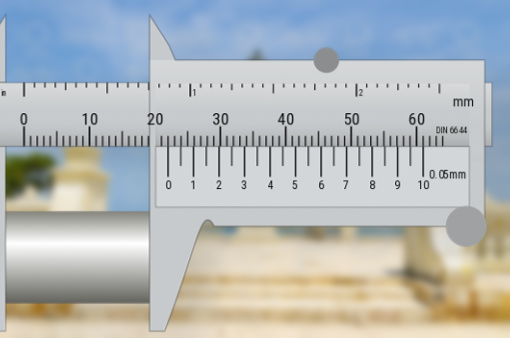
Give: 22.0,mm
